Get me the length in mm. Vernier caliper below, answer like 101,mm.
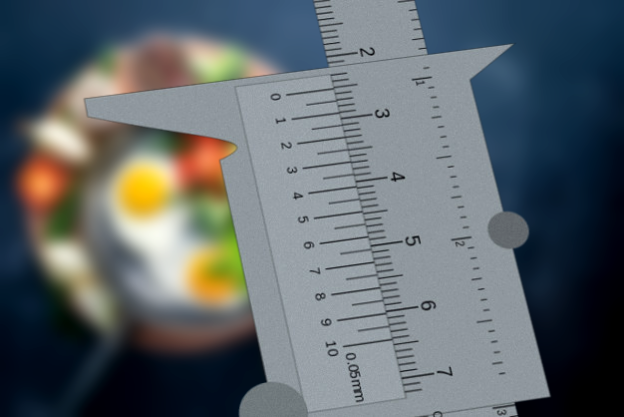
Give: 25.2,mm
